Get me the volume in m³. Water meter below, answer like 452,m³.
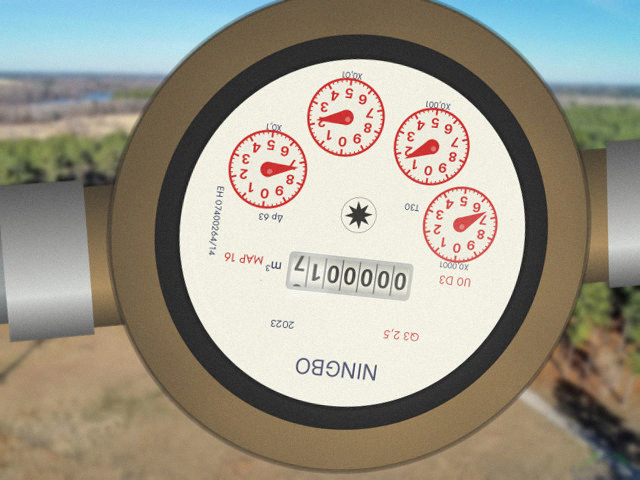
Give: 16.7216,m³
